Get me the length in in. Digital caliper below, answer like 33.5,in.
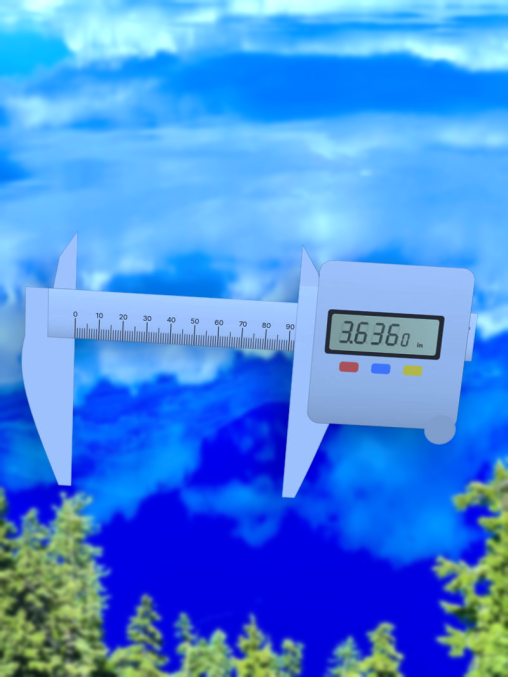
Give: 3.6360,in
